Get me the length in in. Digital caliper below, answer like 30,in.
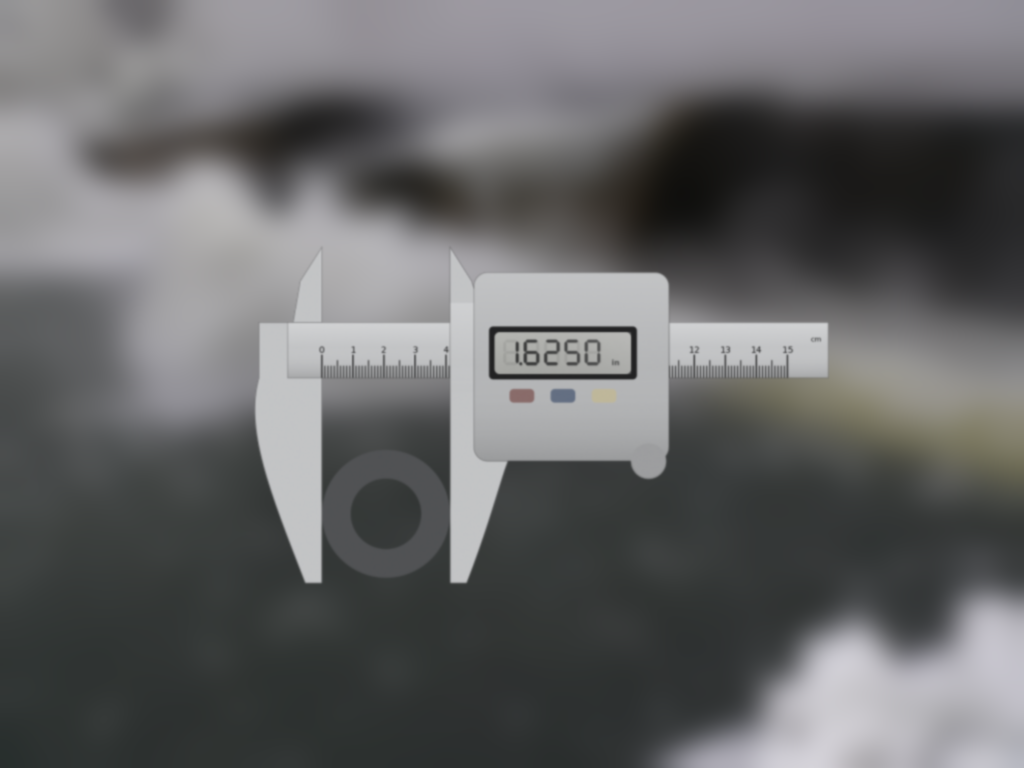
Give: 1.6250,in
